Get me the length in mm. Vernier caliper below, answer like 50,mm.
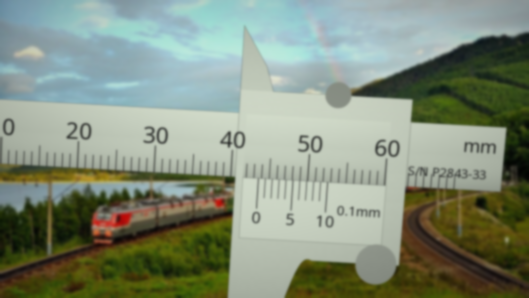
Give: 43.6,mm
